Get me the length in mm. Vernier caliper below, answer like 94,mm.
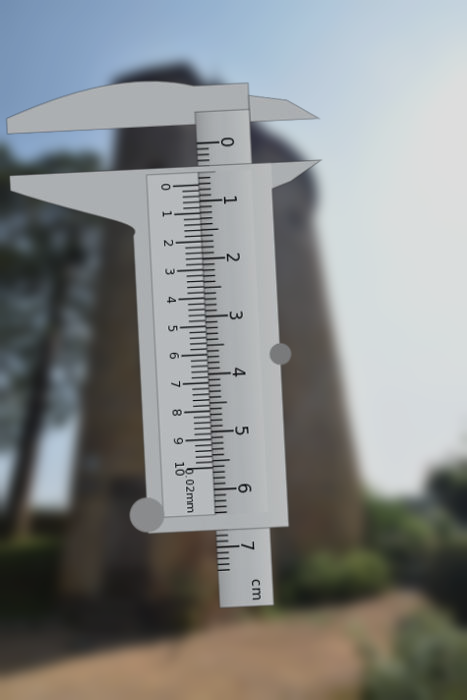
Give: 7.2,mm
